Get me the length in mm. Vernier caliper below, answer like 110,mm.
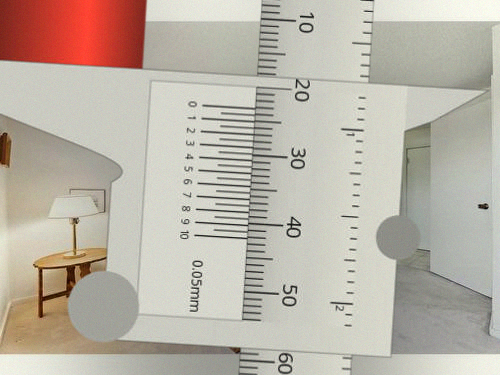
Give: 23.2,mm
